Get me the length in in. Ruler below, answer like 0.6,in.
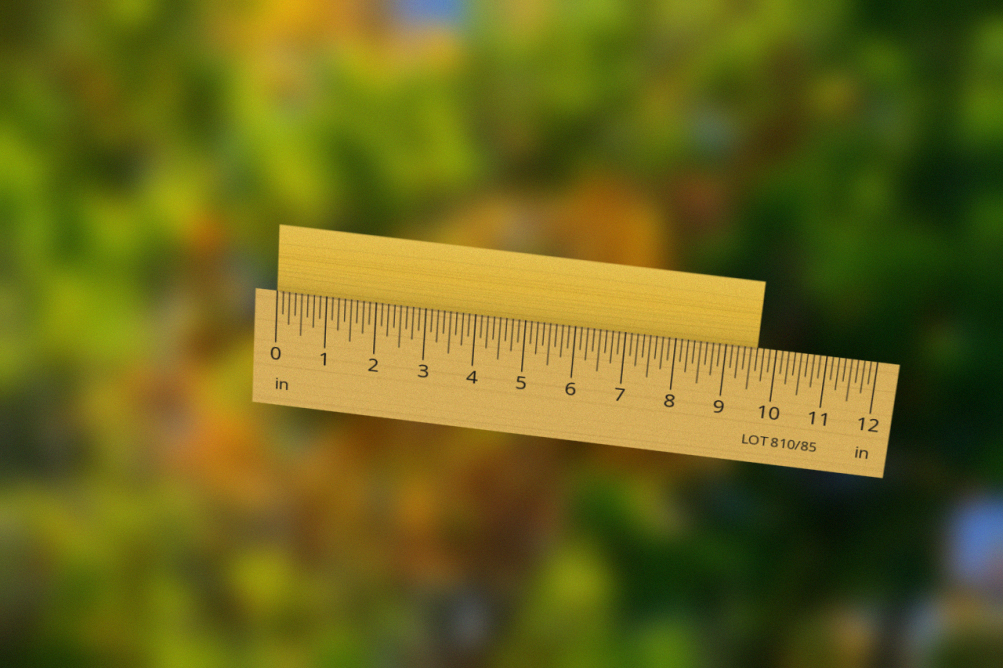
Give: 9.625,in
